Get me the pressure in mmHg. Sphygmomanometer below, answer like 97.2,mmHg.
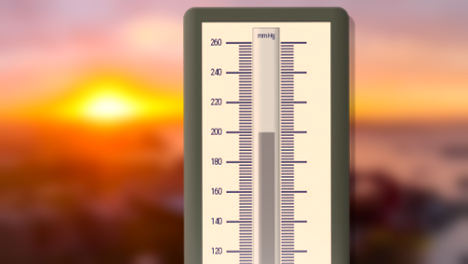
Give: 200,mmHg
